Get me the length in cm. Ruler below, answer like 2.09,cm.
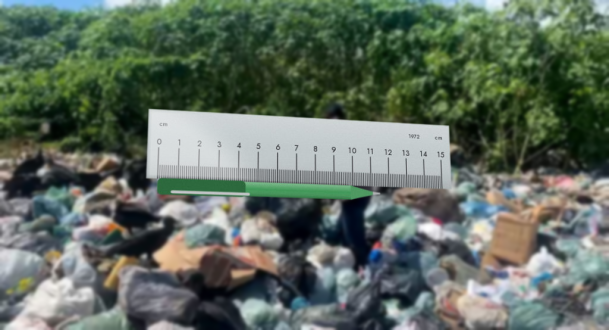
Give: 11.5,cm
